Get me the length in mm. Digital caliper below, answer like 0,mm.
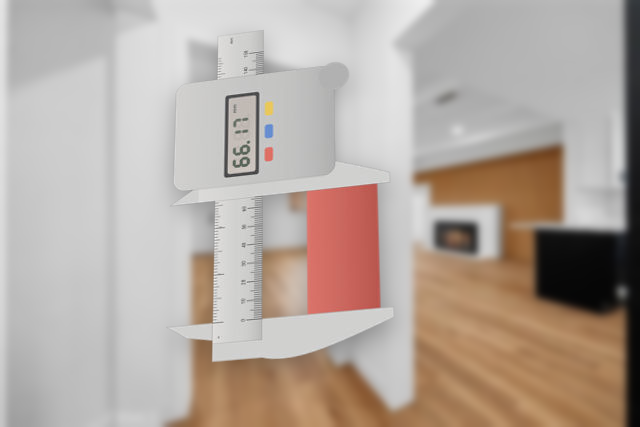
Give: 66.17,mm
